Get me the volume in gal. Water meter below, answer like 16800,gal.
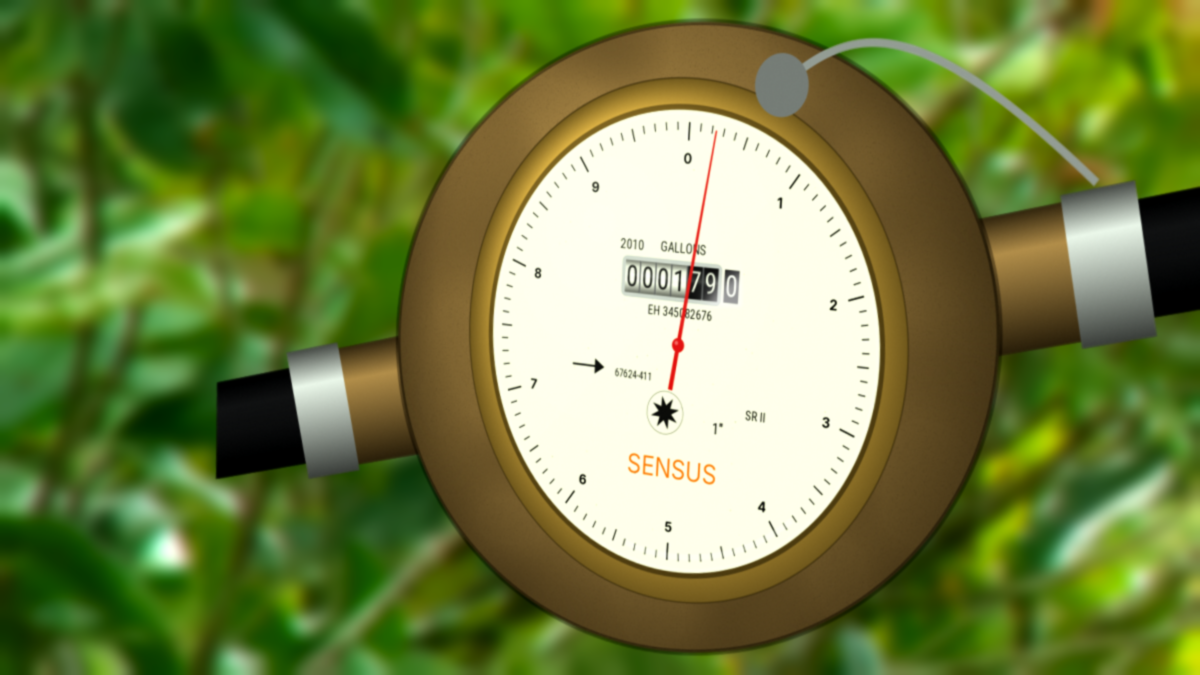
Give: 1790.2,gal
